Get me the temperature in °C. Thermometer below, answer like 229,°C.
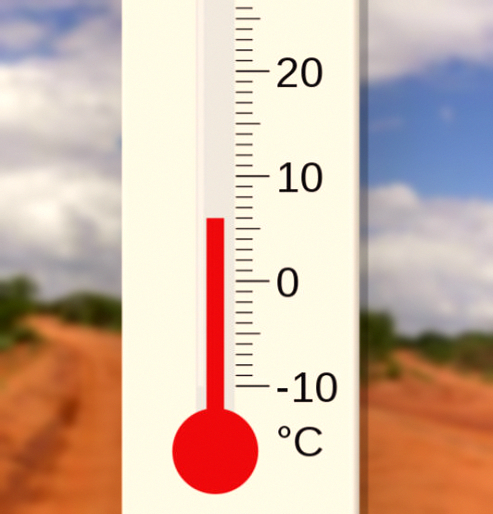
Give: 6,°C
